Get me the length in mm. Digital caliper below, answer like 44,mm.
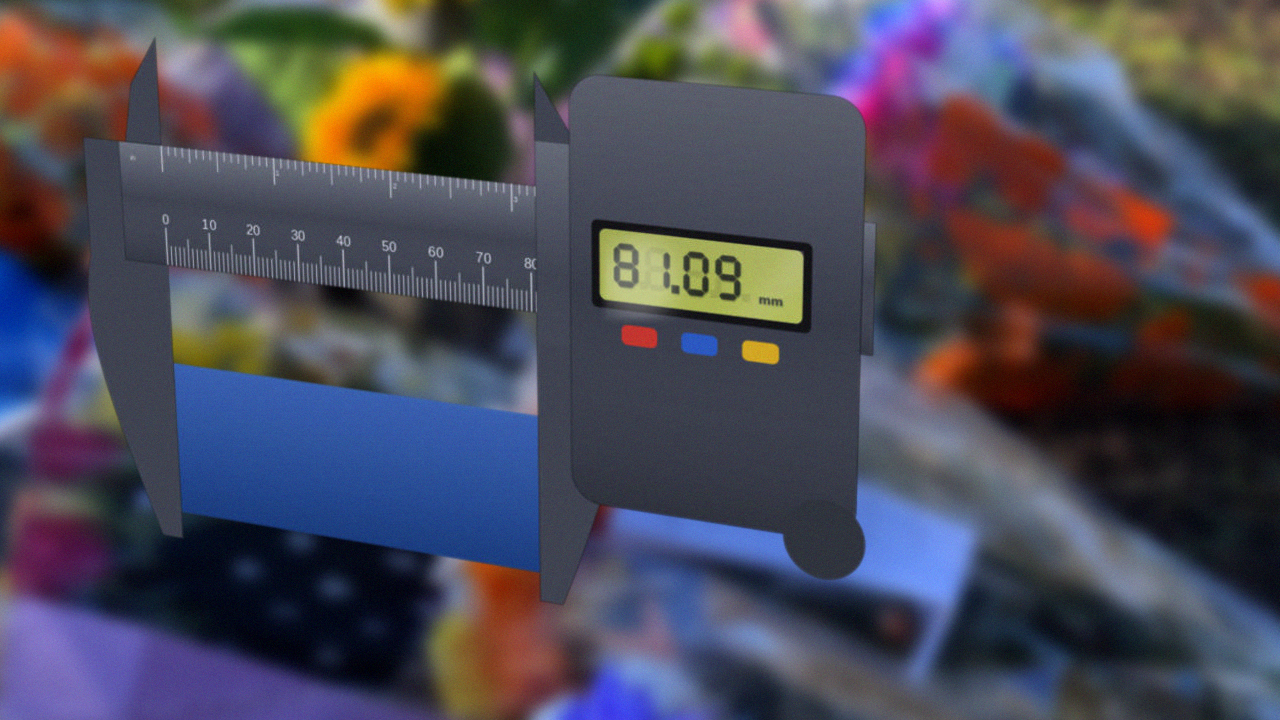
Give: 81.09,mm
